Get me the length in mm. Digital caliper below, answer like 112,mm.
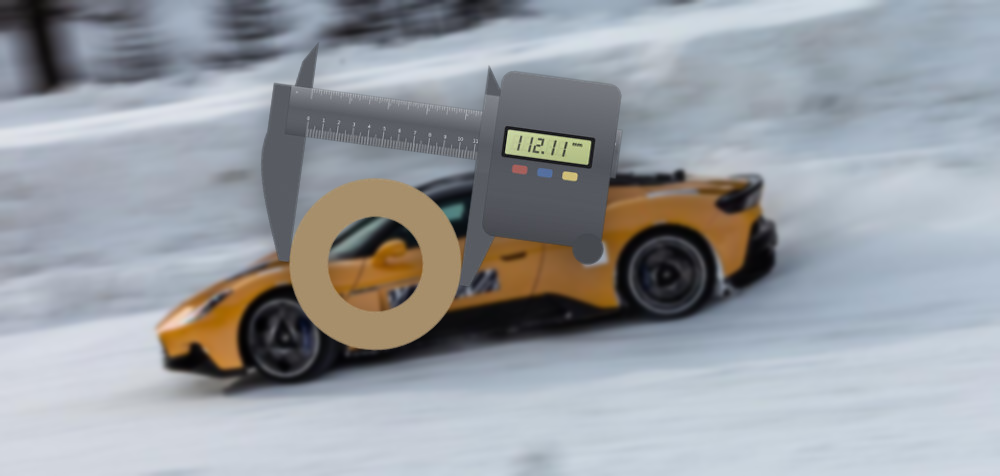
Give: 112.11,mm
